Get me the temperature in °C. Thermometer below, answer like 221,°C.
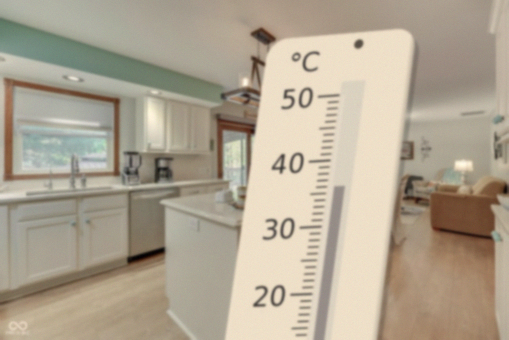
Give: 36,°C
